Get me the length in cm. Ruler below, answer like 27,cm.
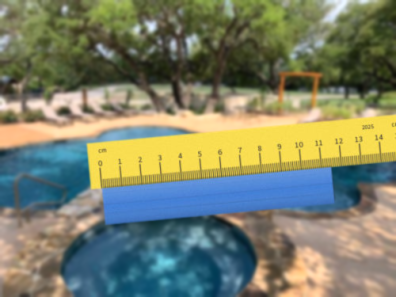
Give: 11.5,cm
